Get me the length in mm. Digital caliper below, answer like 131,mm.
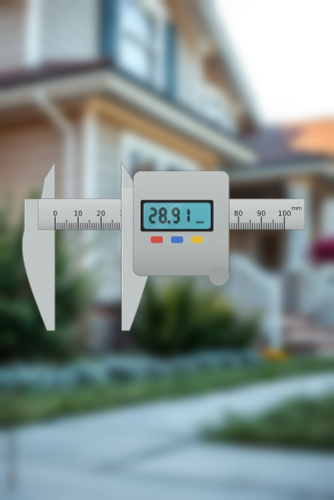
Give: 28.91,mm
